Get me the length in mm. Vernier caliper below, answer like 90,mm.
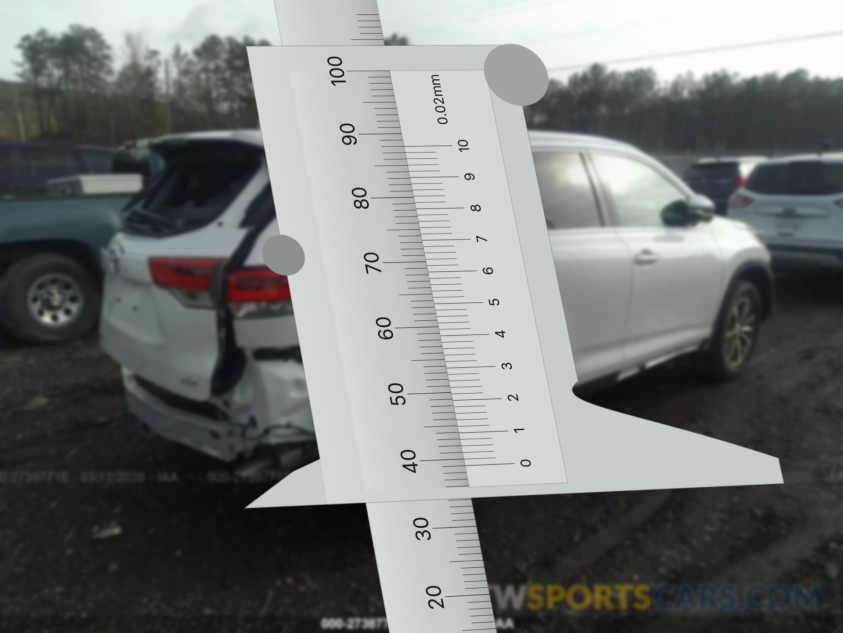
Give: 39.0,mm
